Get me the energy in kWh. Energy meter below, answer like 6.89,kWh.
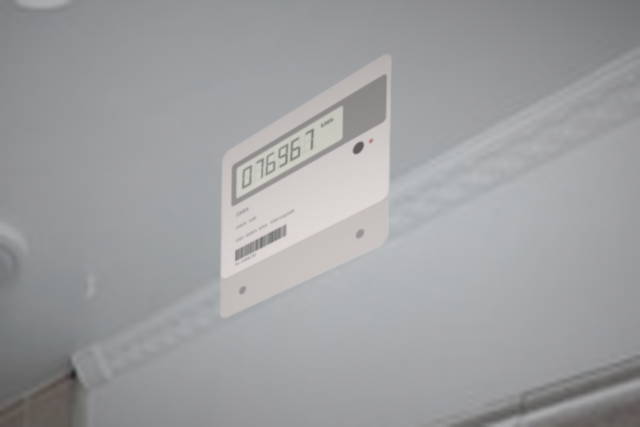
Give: 76967,kWh
